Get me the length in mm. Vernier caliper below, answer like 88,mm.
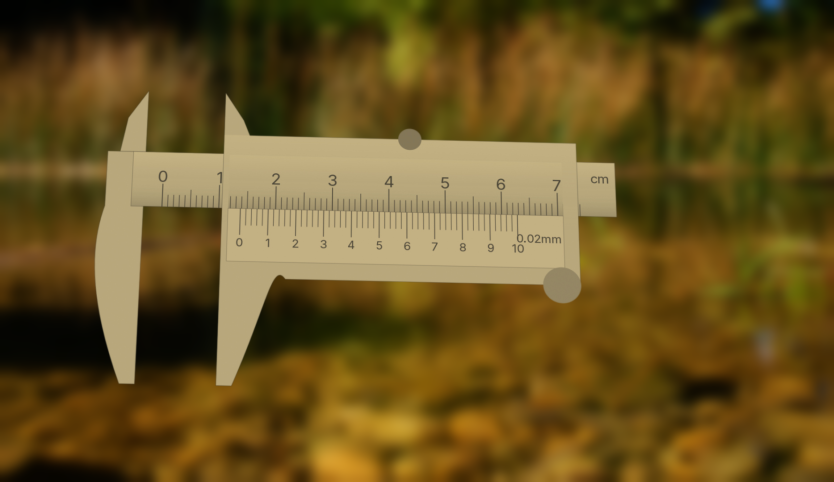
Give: 13.8,mm
